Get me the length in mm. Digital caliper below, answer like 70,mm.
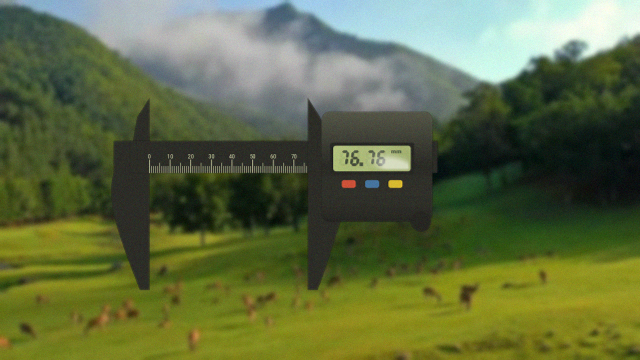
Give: 76.76,mm
